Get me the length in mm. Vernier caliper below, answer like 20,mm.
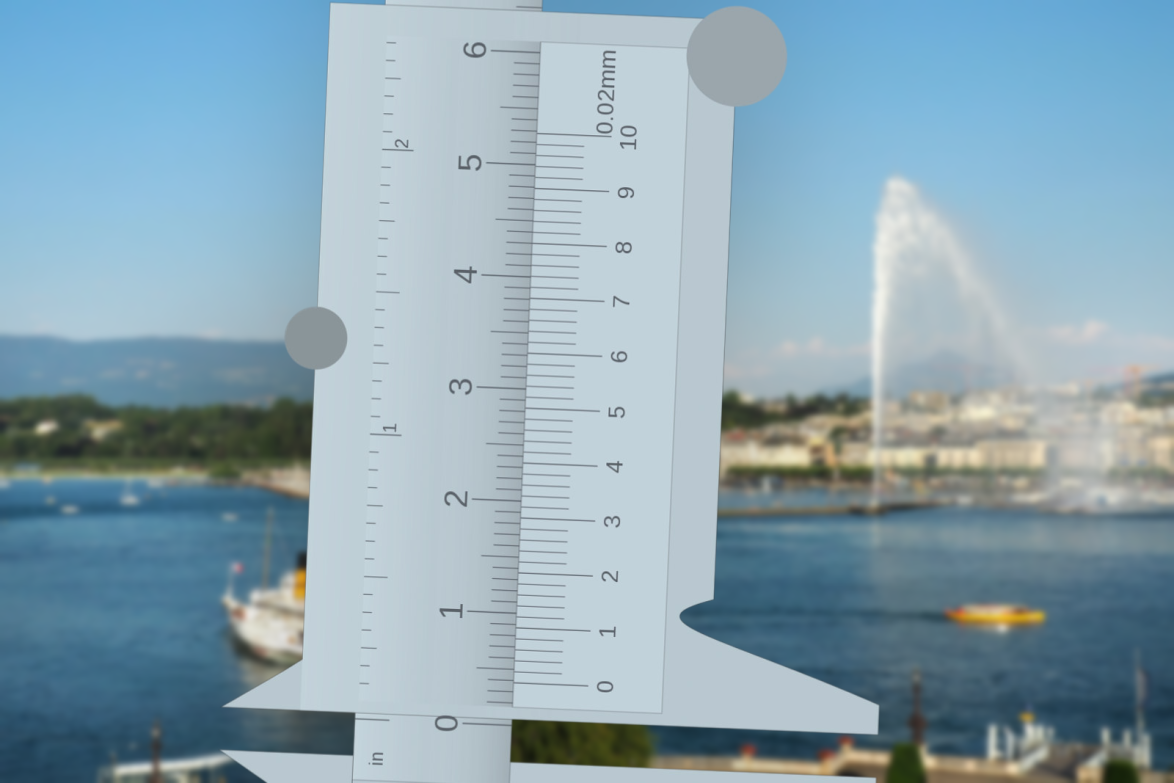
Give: 3.8,mm
